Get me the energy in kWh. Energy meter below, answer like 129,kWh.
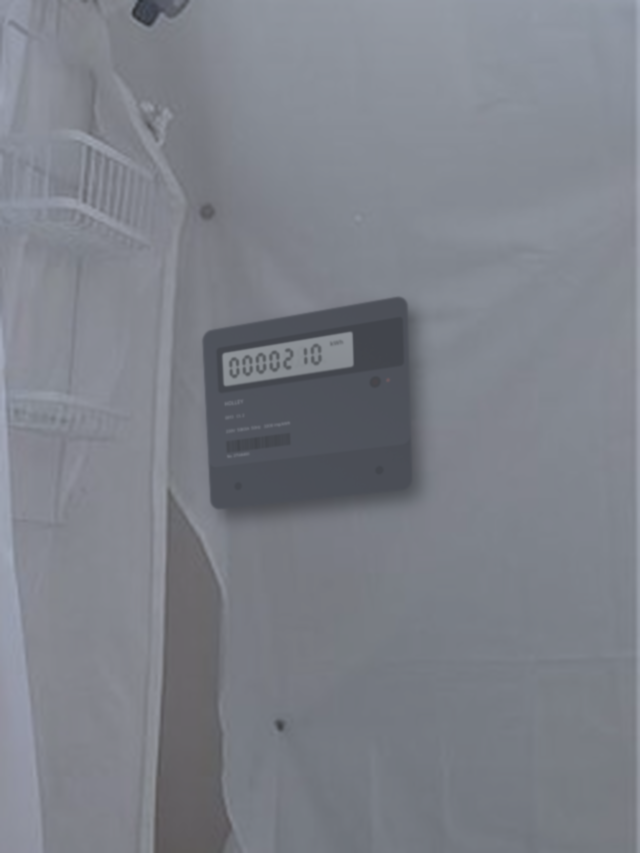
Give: 210,kWh
